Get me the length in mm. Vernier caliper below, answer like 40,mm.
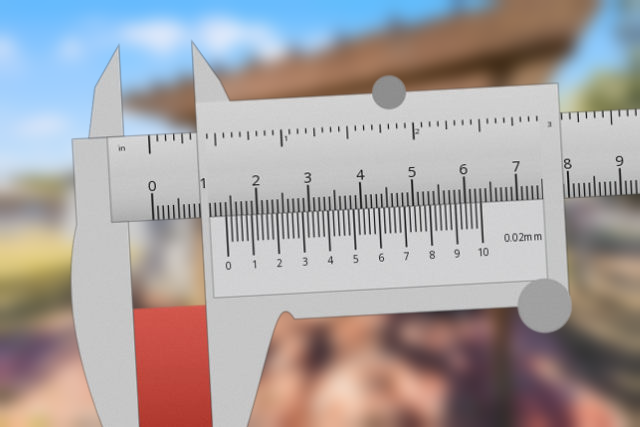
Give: 14.0,mm
